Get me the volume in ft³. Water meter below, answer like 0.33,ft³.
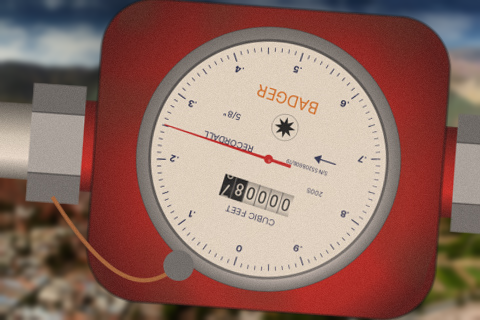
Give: 87.25,ft³
